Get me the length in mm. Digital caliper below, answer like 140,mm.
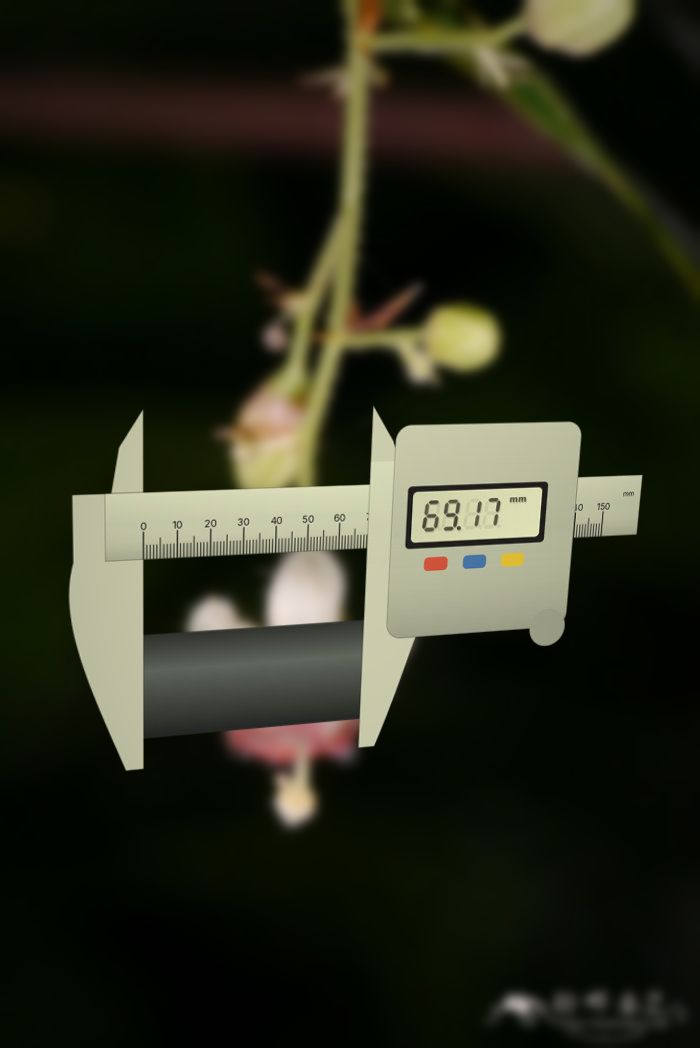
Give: 69.17,mm
